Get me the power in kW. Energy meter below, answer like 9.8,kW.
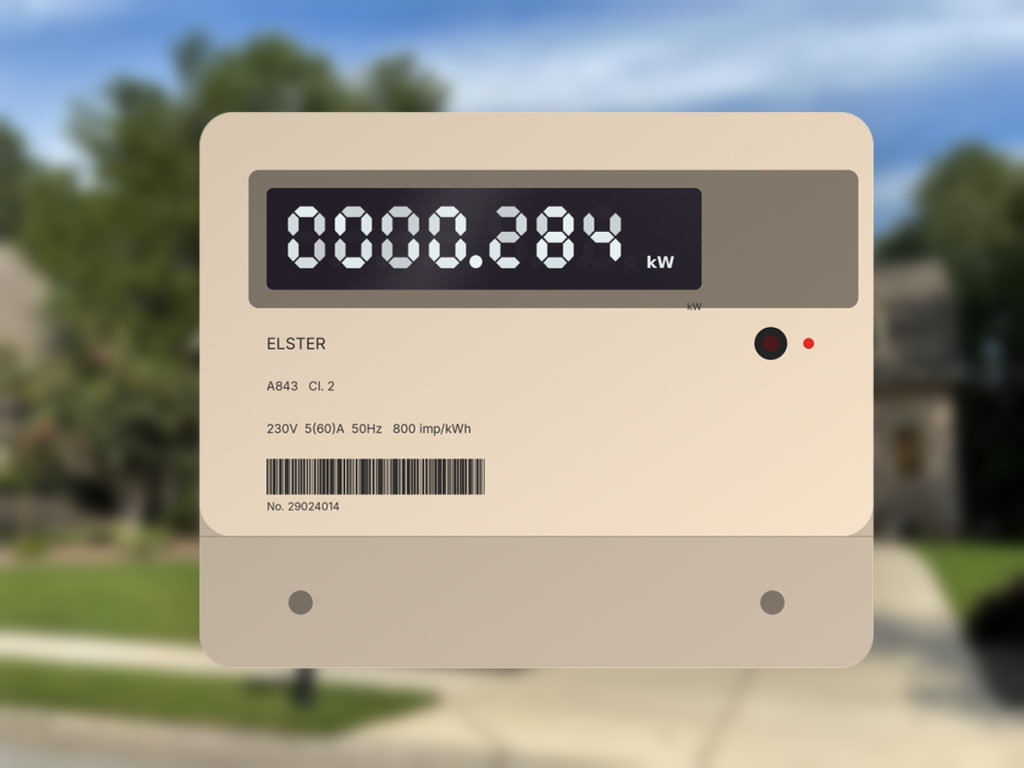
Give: 0.284,kW
